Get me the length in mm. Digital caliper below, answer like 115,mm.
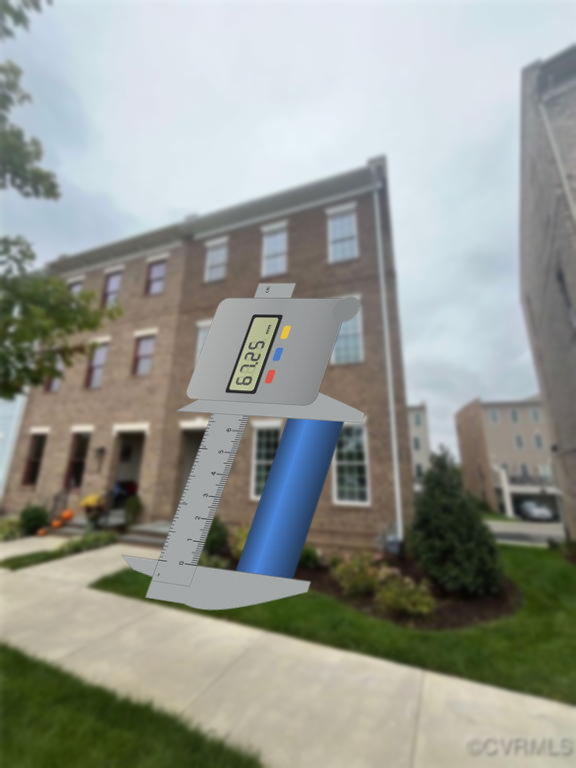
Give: 67.25,mm
